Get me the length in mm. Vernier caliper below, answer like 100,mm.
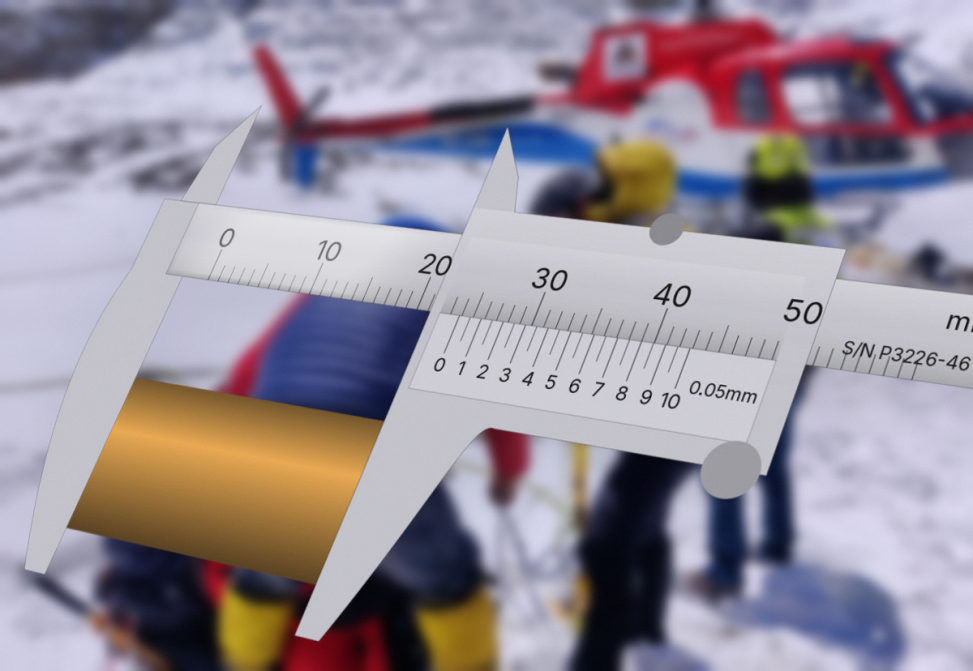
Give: 23.8,mm
